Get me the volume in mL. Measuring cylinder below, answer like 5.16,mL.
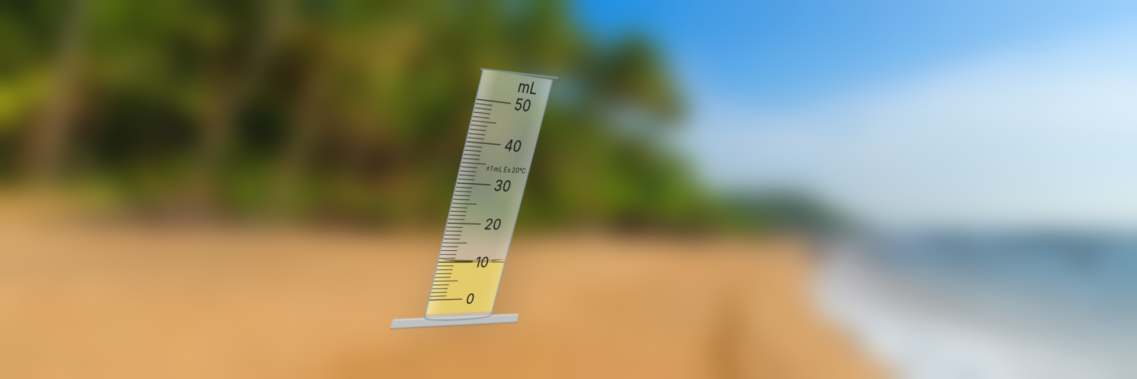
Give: 10,mL
